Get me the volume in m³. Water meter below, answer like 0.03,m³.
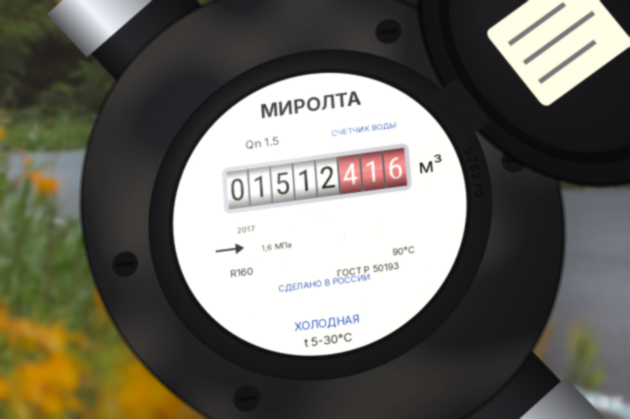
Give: 1512.416,m³
